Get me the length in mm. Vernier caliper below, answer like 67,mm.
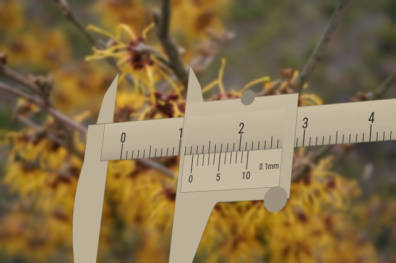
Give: 12.4,mm
